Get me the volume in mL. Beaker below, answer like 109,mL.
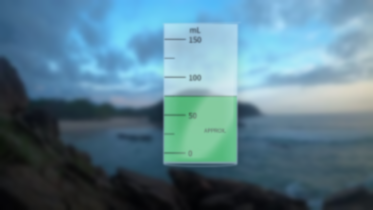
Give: 75,mL
